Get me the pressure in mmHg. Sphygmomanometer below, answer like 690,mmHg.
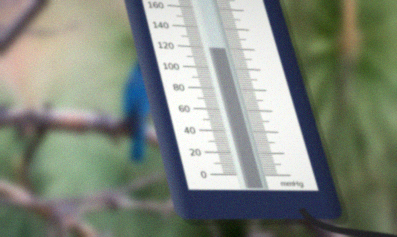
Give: 120,mmHg
